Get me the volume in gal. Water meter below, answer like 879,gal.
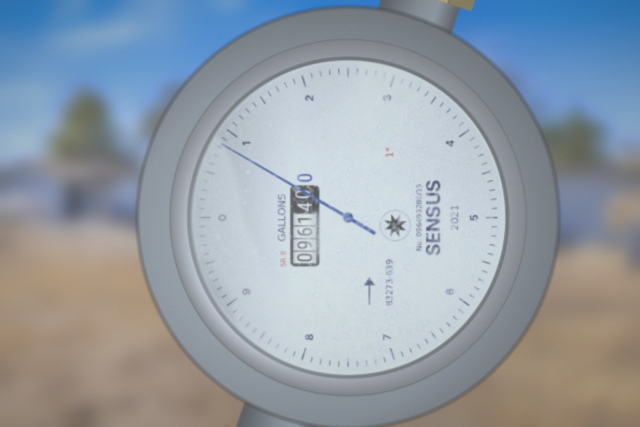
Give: 961400.8,gal
